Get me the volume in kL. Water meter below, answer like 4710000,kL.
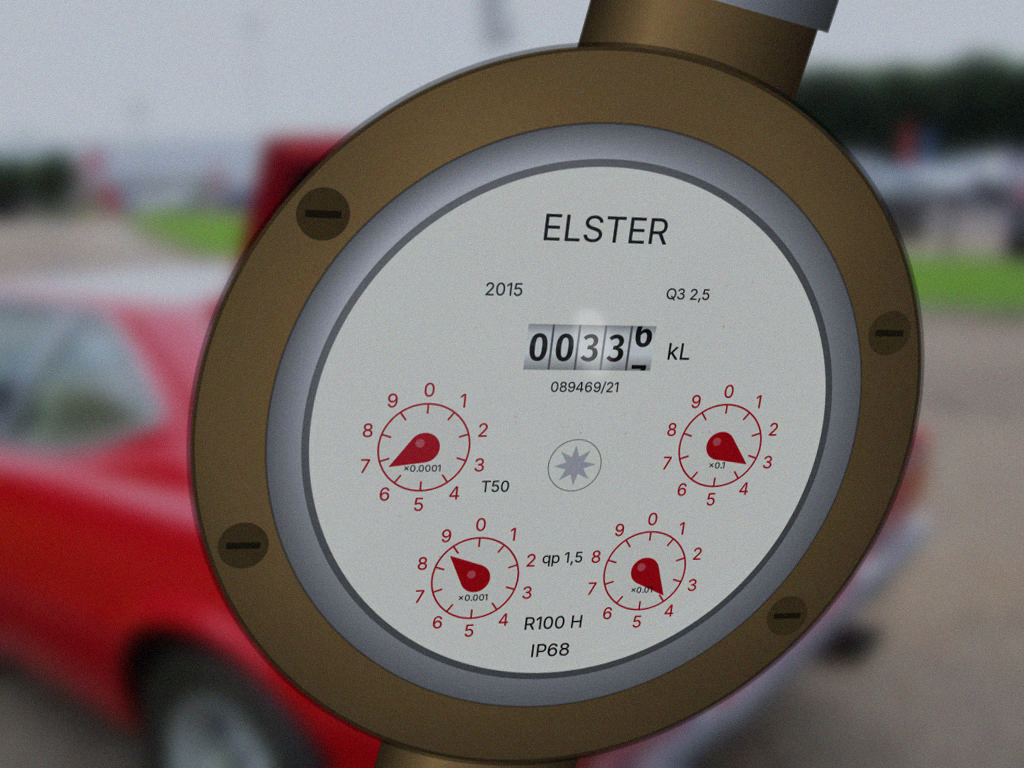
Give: 336.3386,kL
